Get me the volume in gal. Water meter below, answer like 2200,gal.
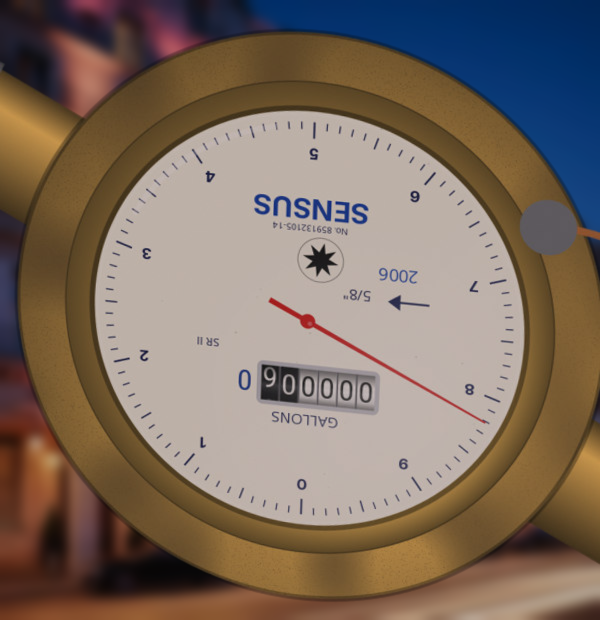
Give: 58.2,gal
